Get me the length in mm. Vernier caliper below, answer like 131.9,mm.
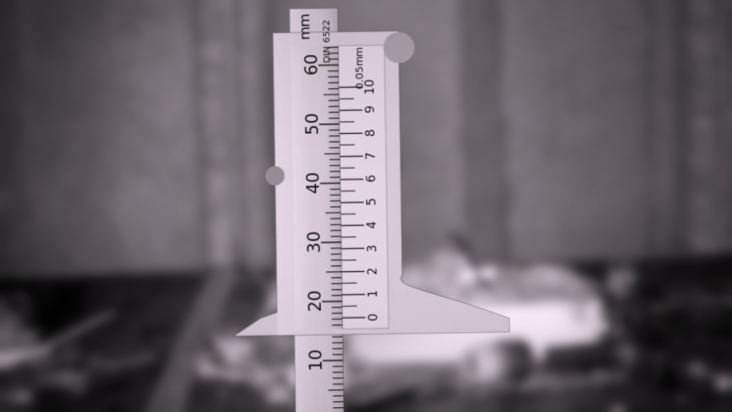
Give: 17.2,mm
